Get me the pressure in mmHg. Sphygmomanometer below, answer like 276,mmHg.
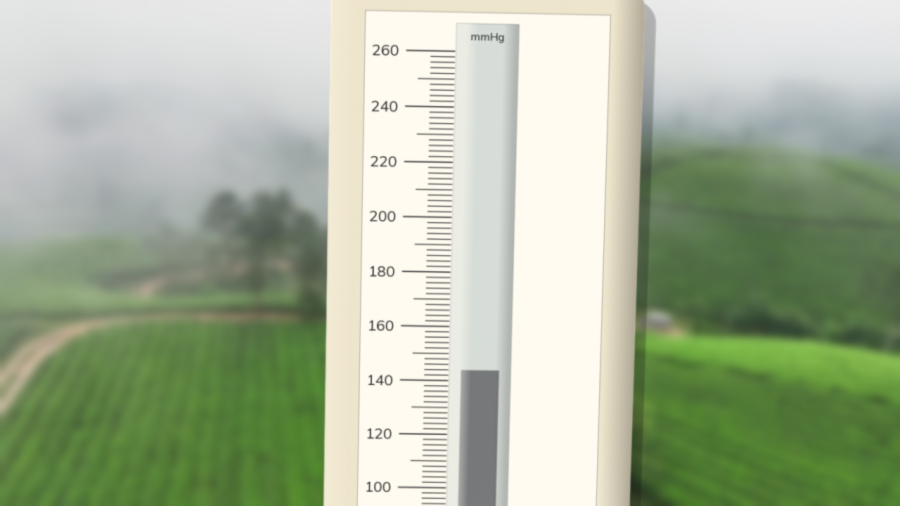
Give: 144,mmHg
